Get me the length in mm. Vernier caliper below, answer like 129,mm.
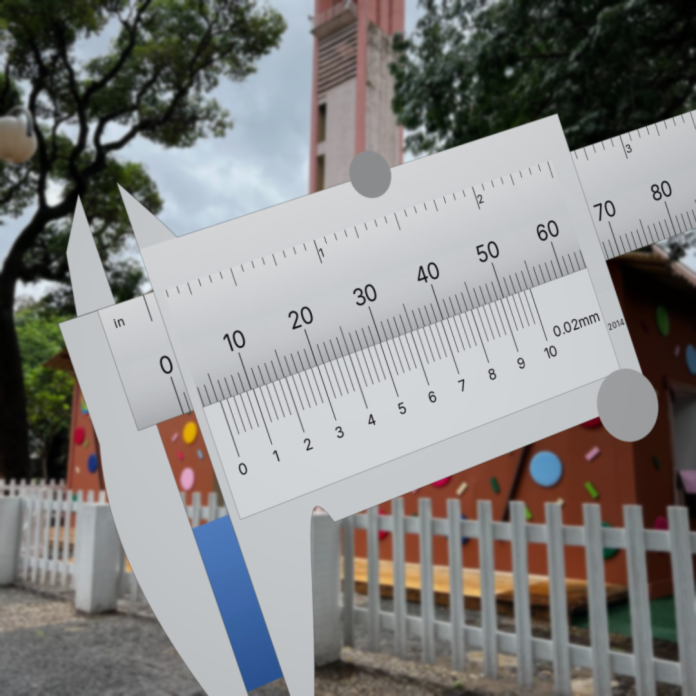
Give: 5.4,mm
